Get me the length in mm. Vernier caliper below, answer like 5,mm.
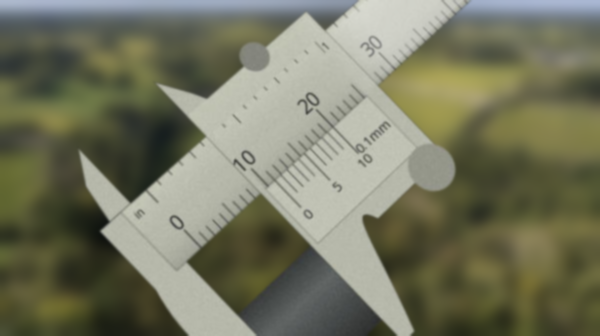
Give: 11.0,mm
